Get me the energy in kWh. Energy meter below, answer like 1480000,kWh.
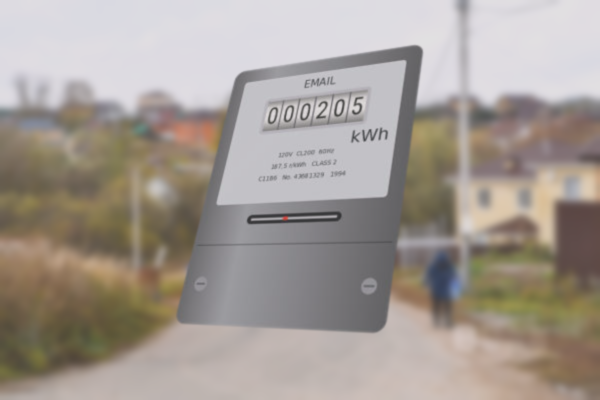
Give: 205,kWh
